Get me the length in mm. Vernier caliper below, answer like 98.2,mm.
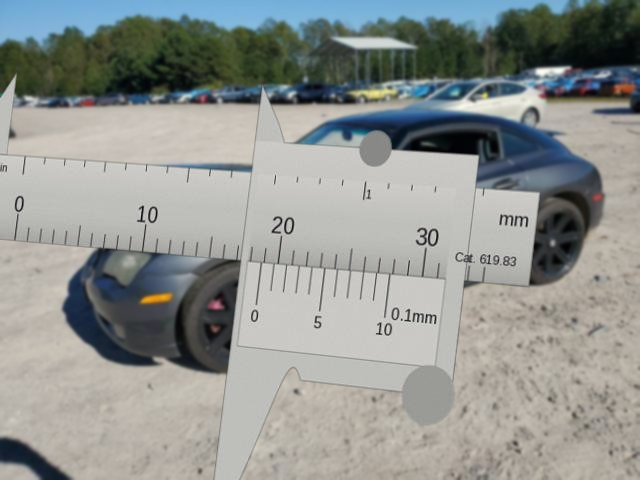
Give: 18.8,mm
